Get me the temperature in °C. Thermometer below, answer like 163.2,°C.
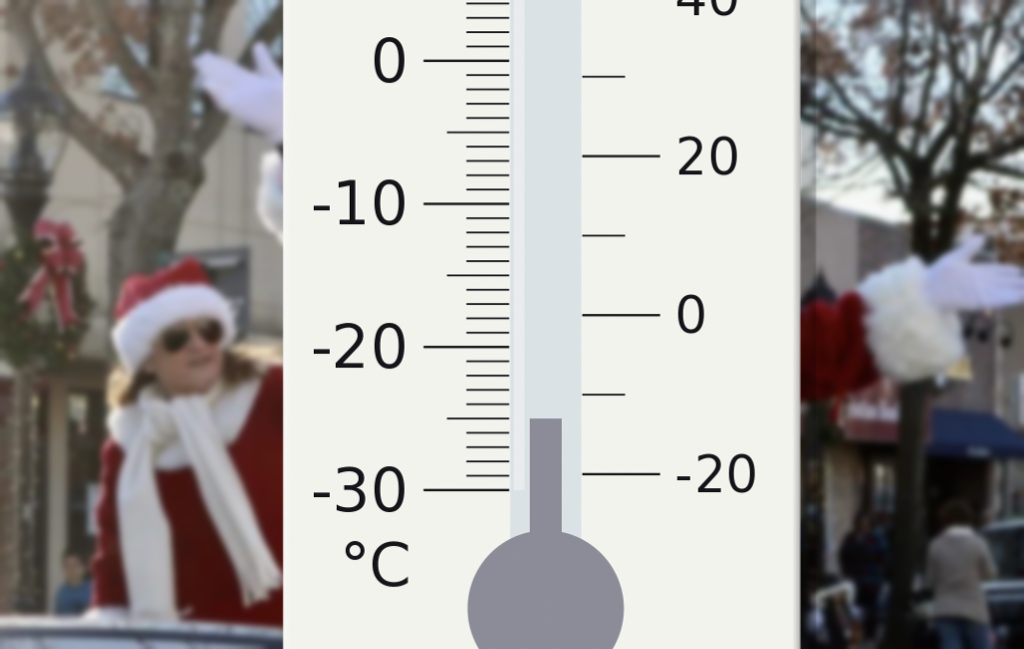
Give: -25,°C
